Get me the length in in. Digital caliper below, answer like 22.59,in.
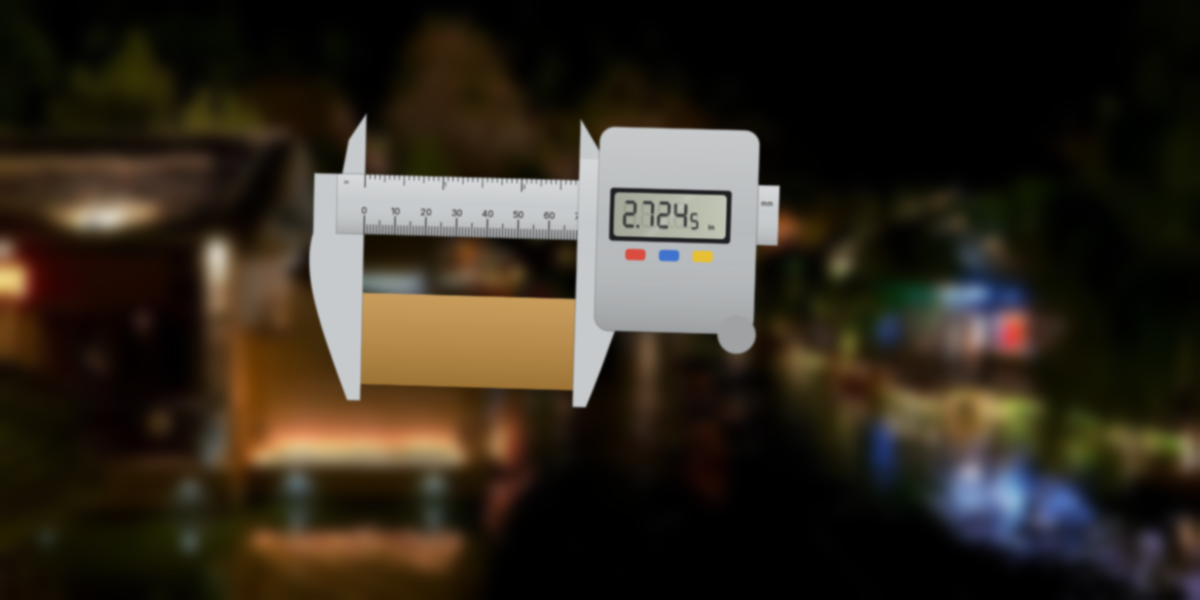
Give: 2.7245,in
